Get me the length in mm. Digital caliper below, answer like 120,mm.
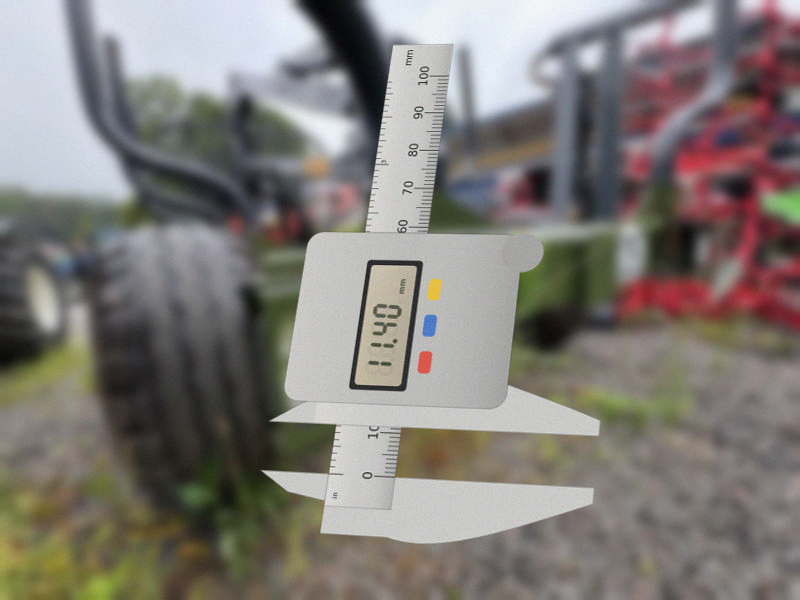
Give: 11.40,mm
